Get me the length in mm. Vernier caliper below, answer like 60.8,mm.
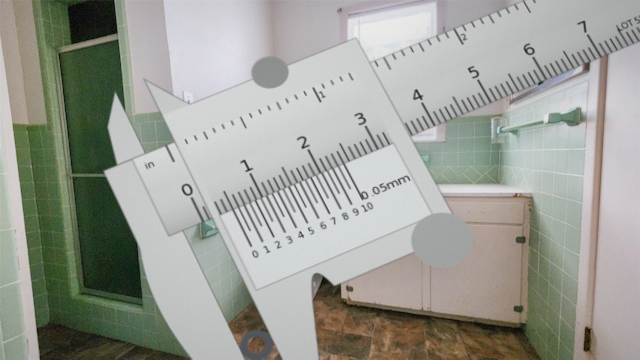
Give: 5.0,mm
